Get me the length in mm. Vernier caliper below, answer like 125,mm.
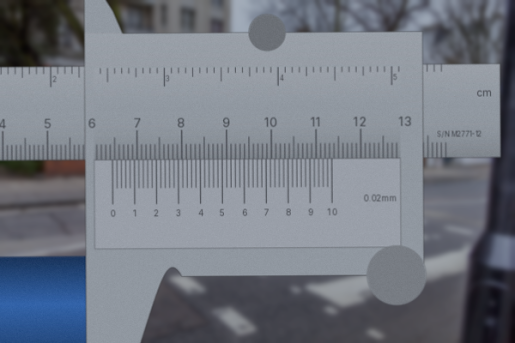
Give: 64.5,mm
